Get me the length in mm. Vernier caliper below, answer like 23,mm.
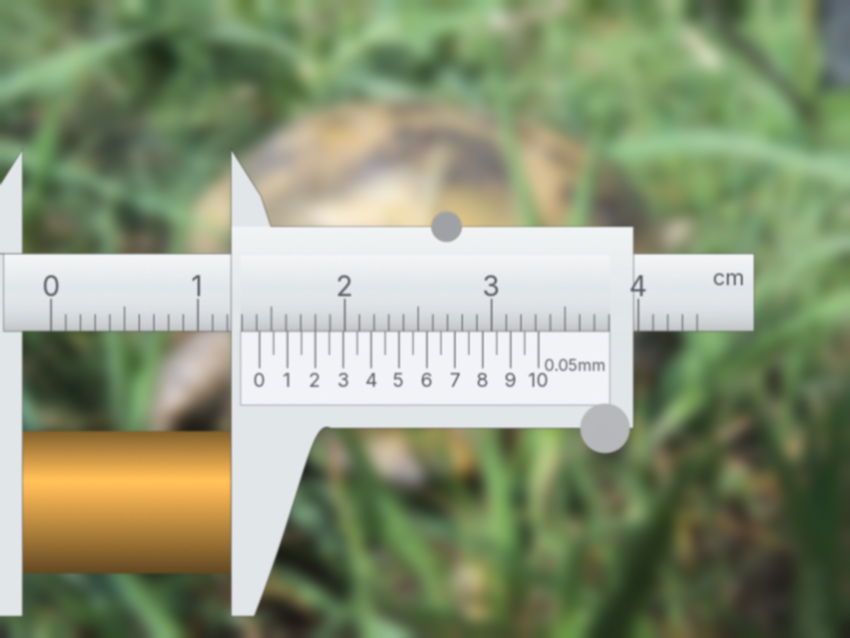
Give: 14.2,mm
